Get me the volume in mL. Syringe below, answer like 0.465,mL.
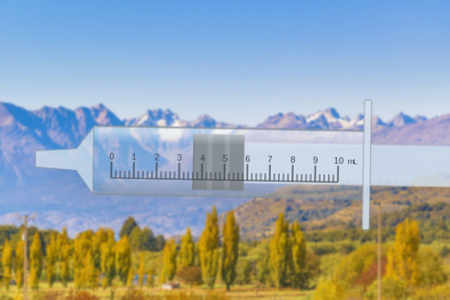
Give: 3.6,mL
